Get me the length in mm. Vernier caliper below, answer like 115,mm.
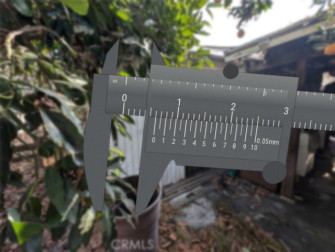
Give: 6.0,mm
